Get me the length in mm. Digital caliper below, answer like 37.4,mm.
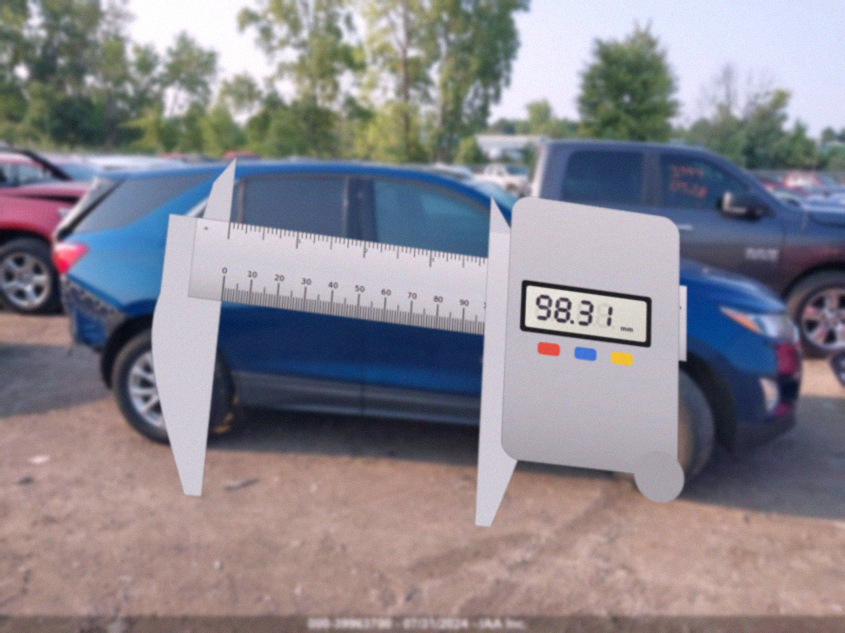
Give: 98.31,mm
